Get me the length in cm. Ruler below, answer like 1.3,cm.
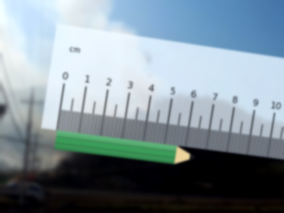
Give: 6.5,cm
